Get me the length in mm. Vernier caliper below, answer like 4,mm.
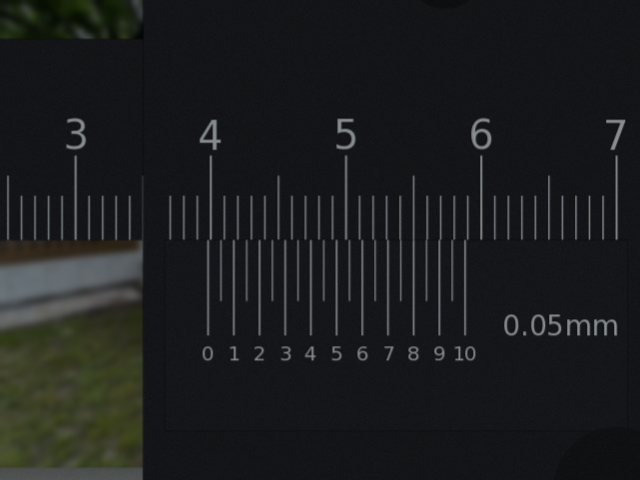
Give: 39.8,mm
